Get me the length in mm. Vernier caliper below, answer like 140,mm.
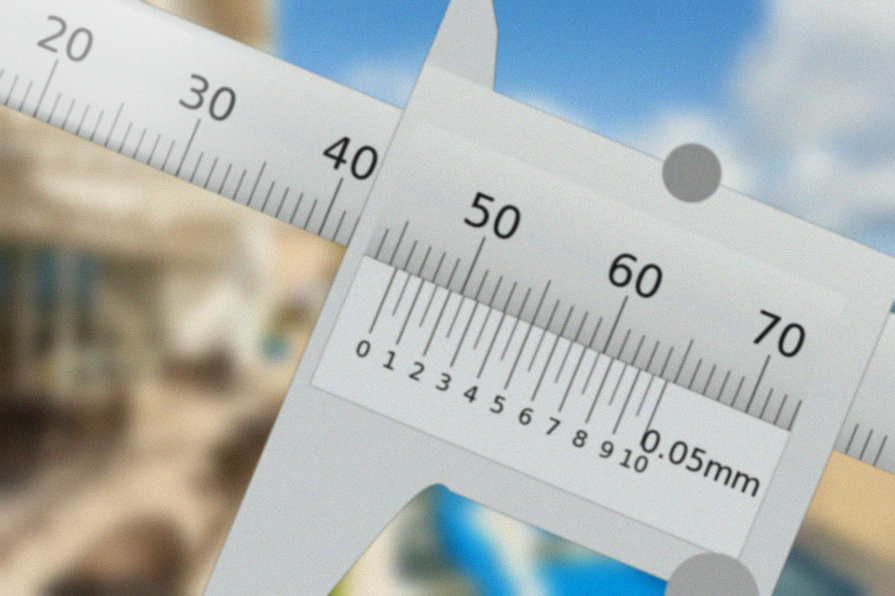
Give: 45.5,mm
